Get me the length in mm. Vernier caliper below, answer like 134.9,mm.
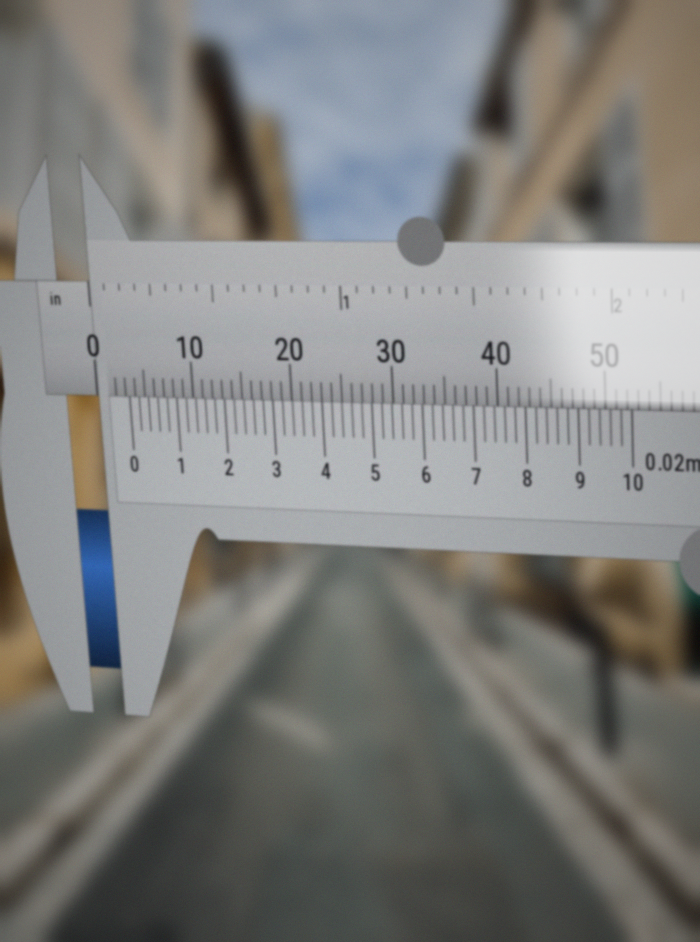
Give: 3.4,mm
